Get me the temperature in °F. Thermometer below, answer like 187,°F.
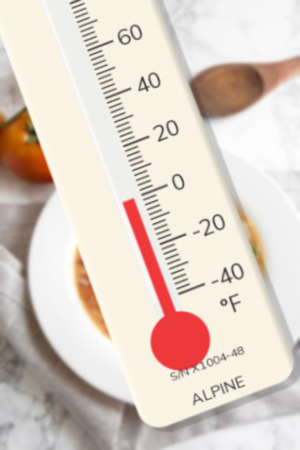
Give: 0,°F
